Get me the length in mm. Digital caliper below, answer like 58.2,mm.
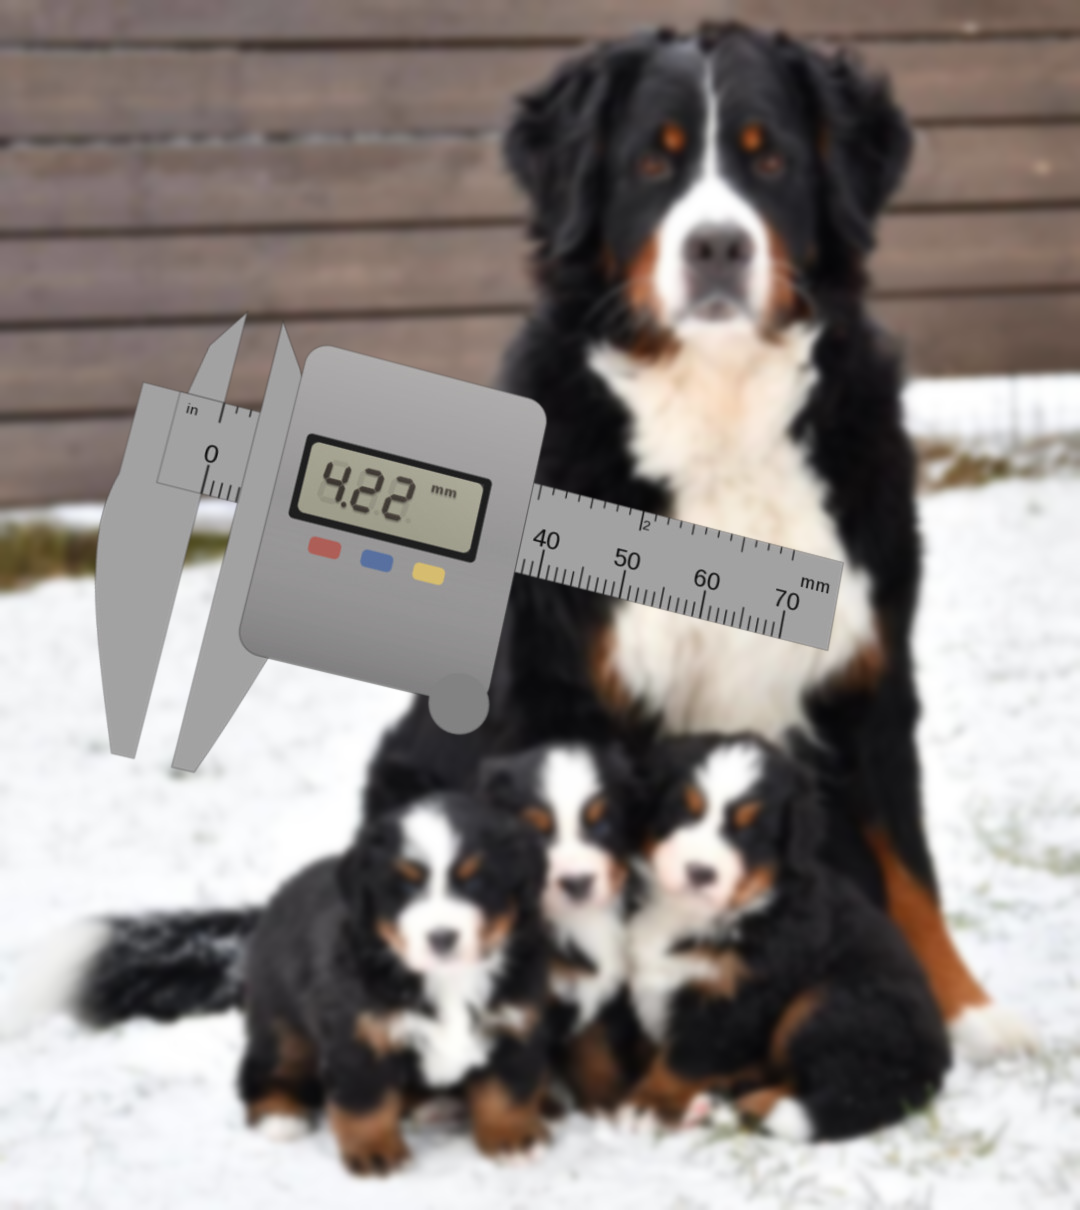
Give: 4.22,mm
